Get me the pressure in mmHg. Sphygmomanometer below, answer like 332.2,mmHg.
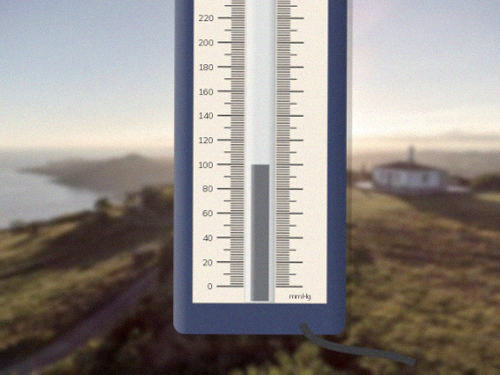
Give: 100,mmHg
